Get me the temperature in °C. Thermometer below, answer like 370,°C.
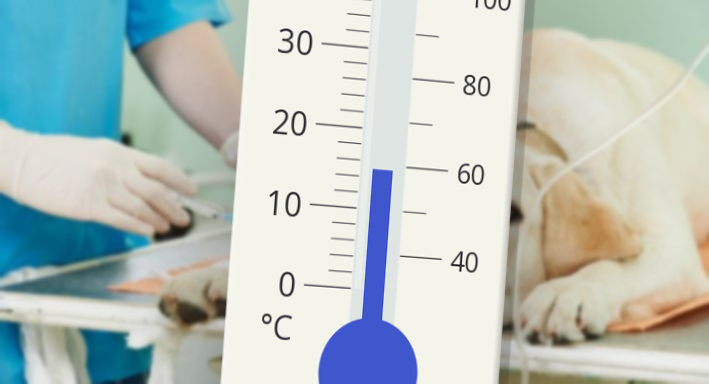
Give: 15,°C
